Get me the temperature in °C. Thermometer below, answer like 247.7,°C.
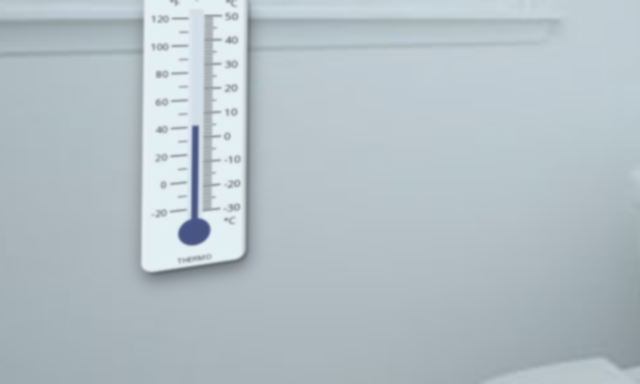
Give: 5,°C
